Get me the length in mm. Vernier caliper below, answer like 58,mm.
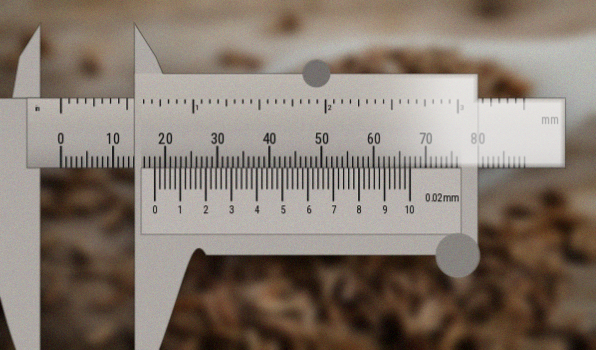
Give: 18.0,mm
